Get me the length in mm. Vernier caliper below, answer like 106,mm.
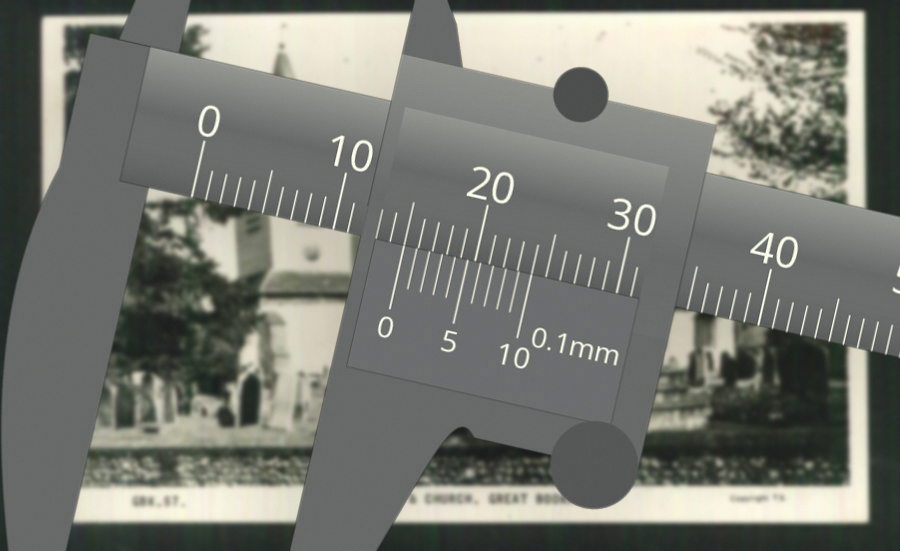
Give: 15.0,mm
